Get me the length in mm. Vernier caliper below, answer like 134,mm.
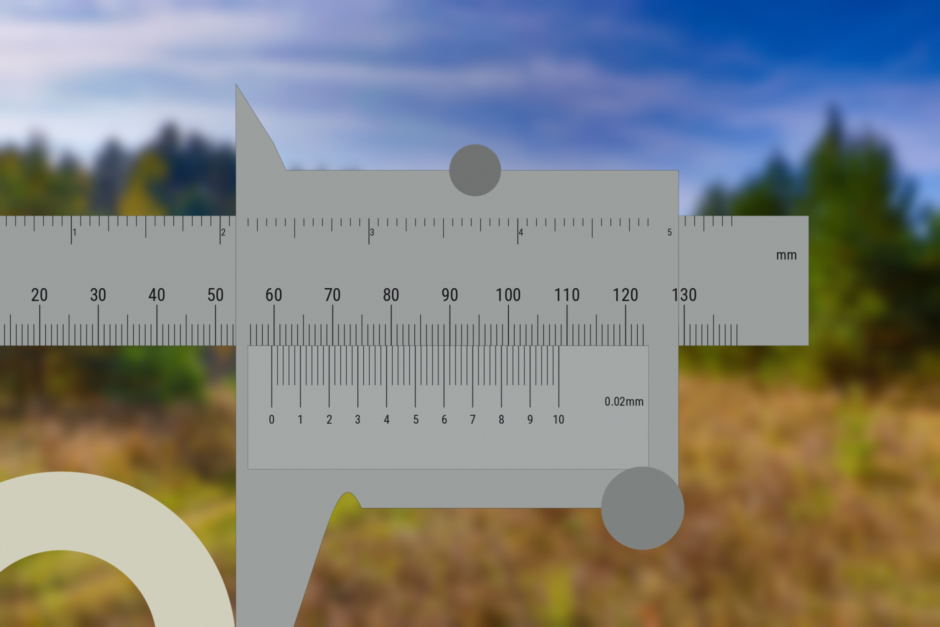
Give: 59.6,mm
